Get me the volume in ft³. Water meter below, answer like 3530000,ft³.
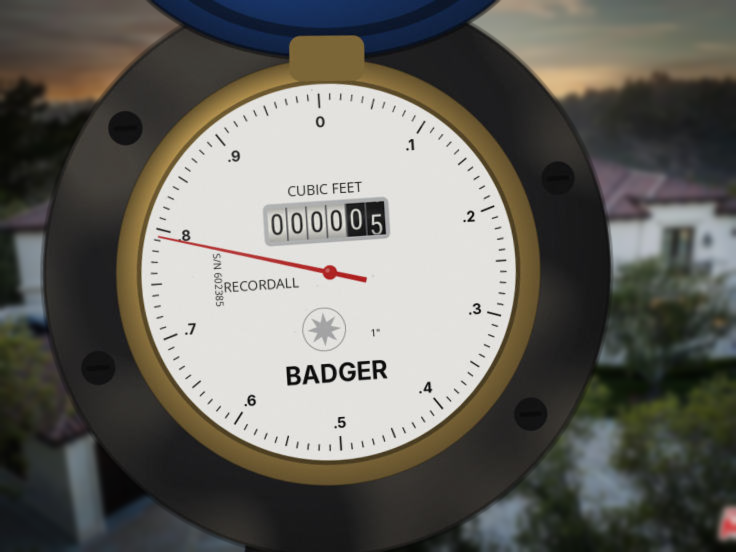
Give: 4.79,ft³
